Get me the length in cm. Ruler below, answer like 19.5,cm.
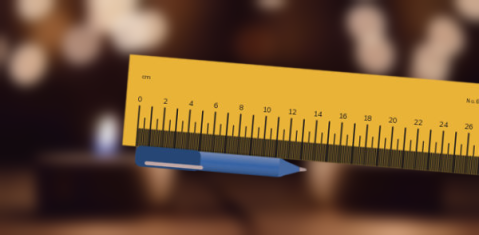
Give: 13.5,cm
